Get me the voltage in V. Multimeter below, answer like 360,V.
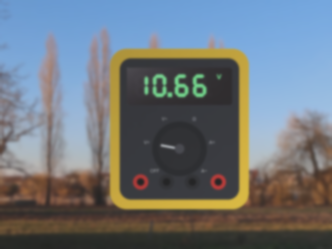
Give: 10.66,V
